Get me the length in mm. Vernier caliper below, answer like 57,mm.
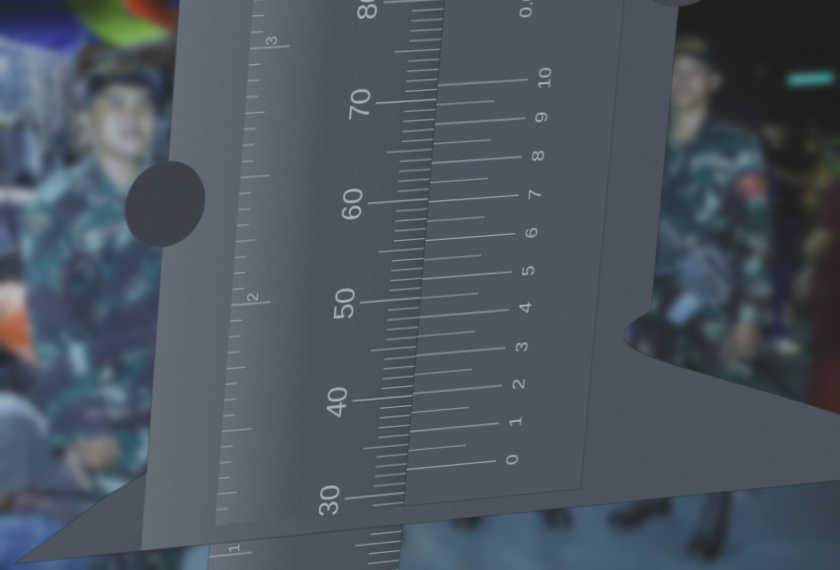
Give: 32.4,mm
